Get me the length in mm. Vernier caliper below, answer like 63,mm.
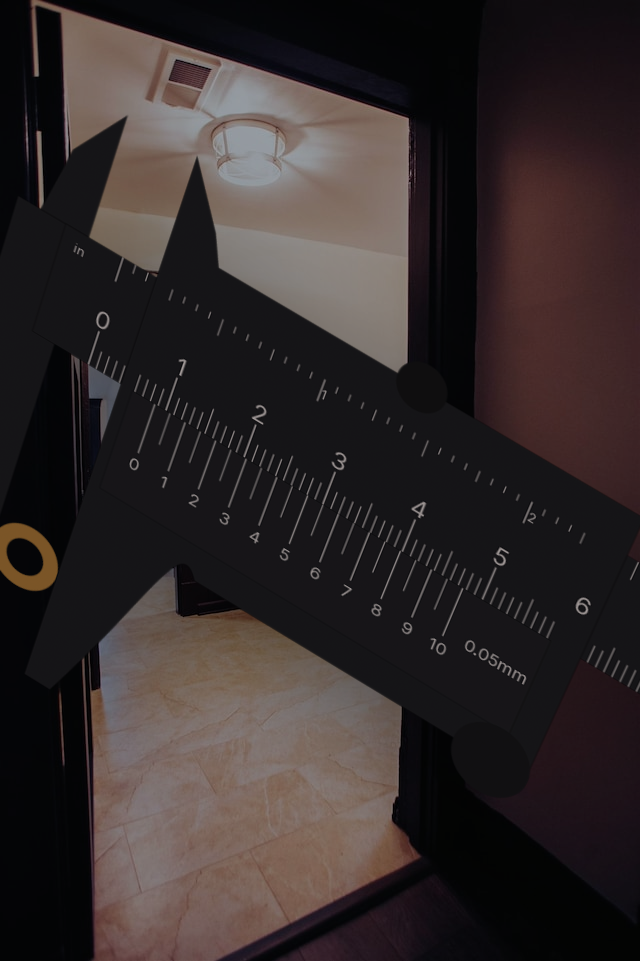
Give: 8.6,mm
